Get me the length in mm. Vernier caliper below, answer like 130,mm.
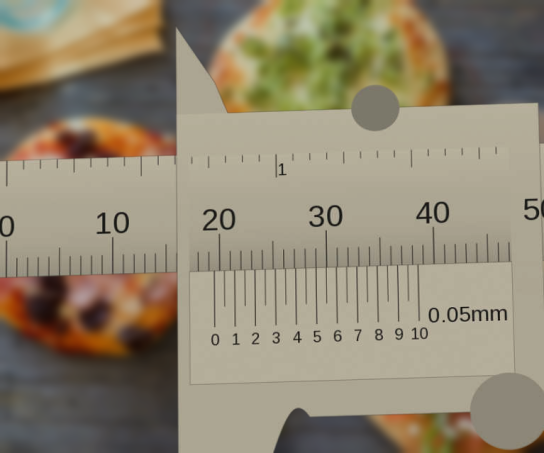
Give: 19.5,mm
